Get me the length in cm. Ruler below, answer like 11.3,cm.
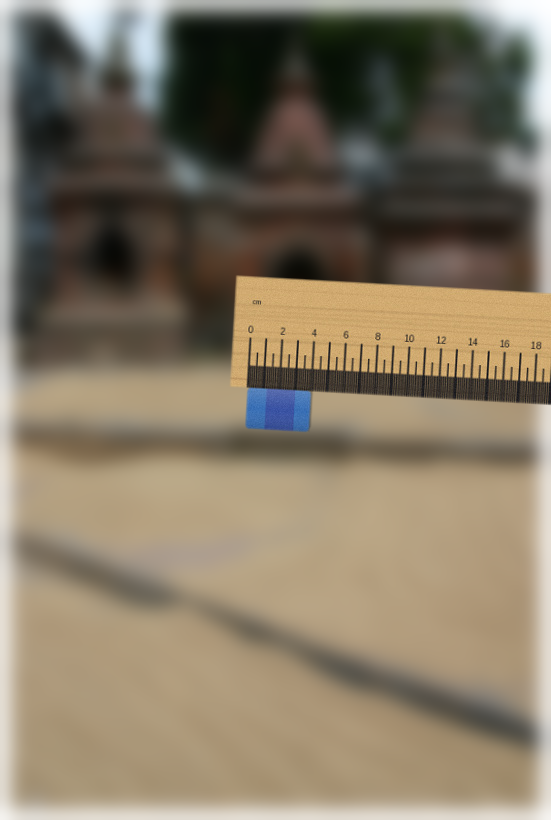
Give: 4,cm
